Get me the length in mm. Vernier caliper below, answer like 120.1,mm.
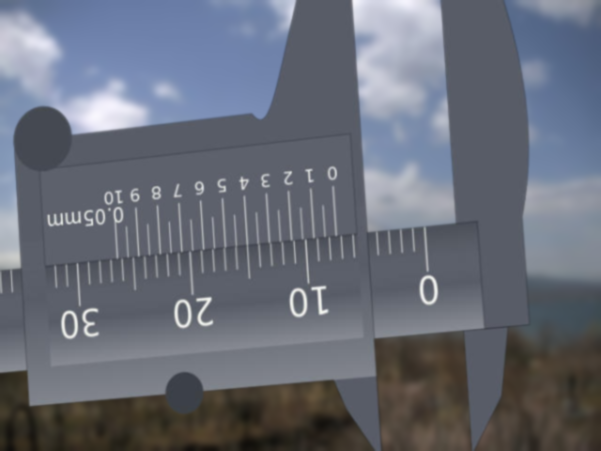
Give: 7.4,mm
